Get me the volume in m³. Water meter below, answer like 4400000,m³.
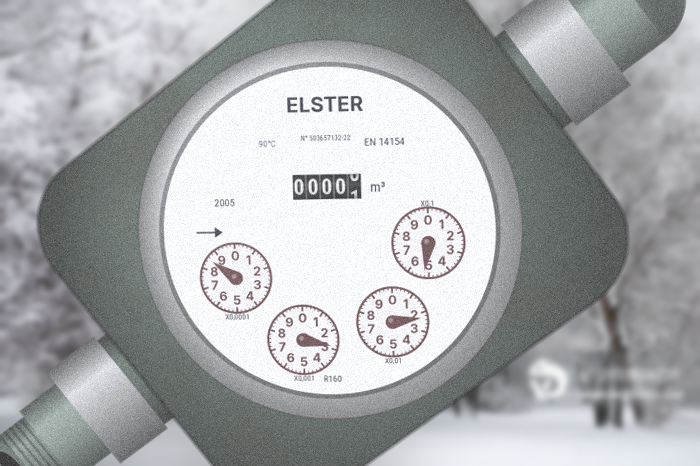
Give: 0.5228,m³
